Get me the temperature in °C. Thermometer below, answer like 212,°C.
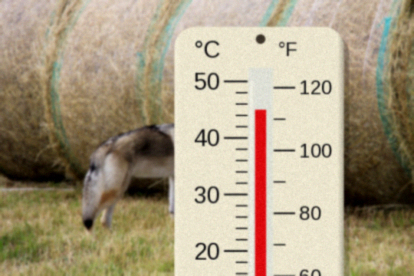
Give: 45,°C
